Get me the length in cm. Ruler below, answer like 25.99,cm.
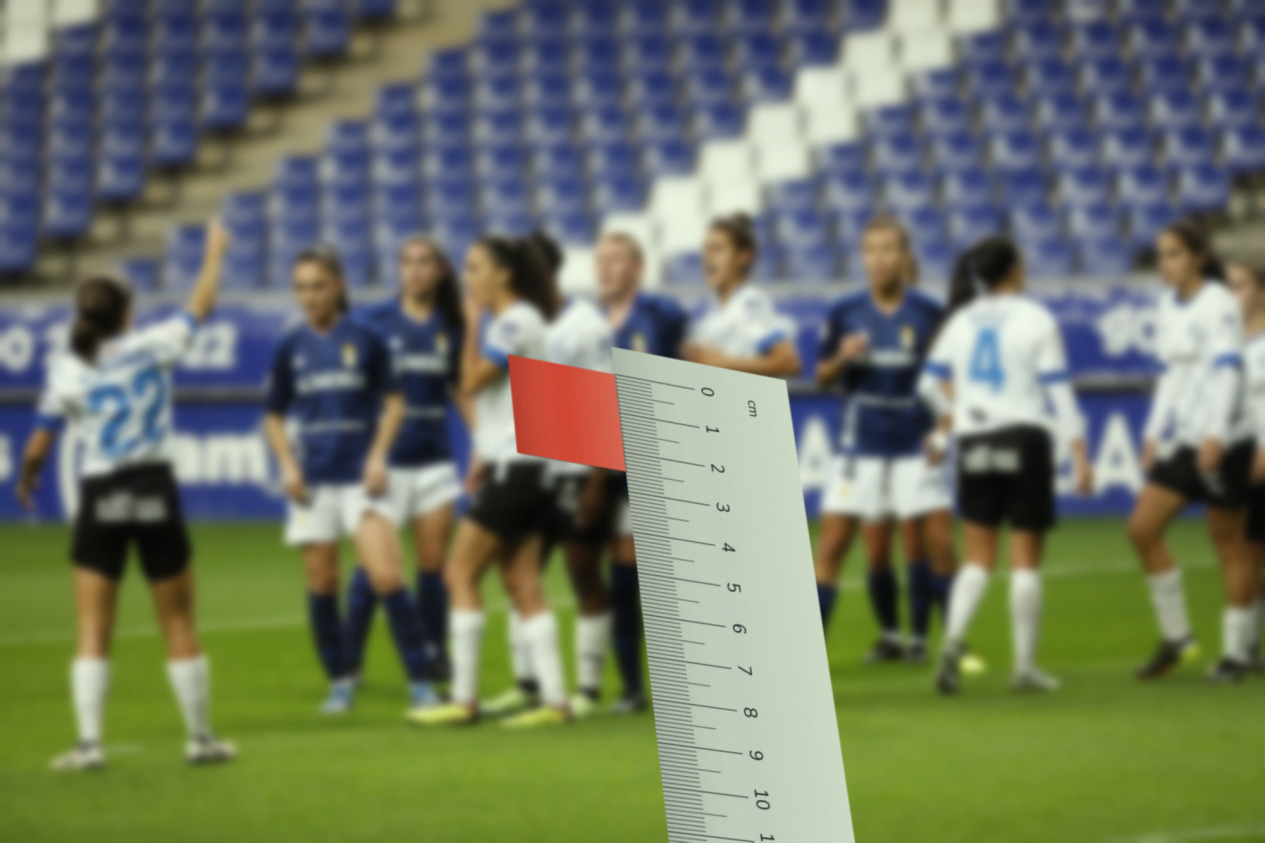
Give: 2.5,cm
